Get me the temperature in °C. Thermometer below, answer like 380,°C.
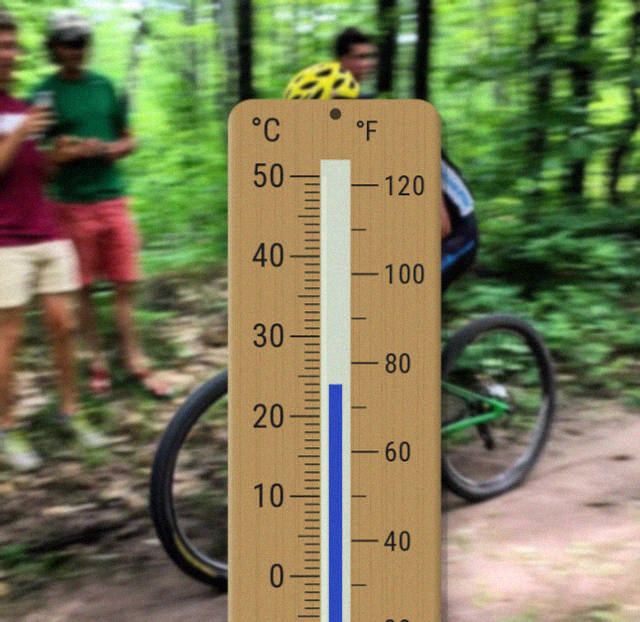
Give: 24,°C
